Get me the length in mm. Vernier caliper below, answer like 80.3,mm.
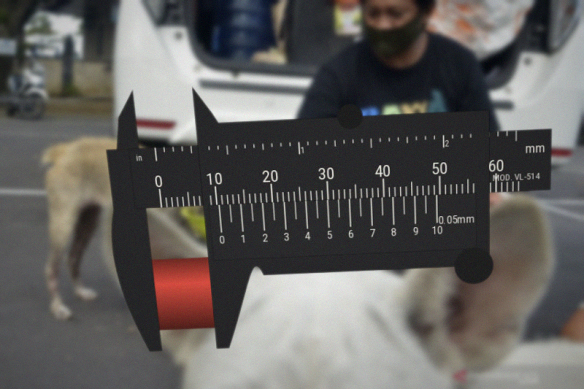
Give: 10.4,mm
